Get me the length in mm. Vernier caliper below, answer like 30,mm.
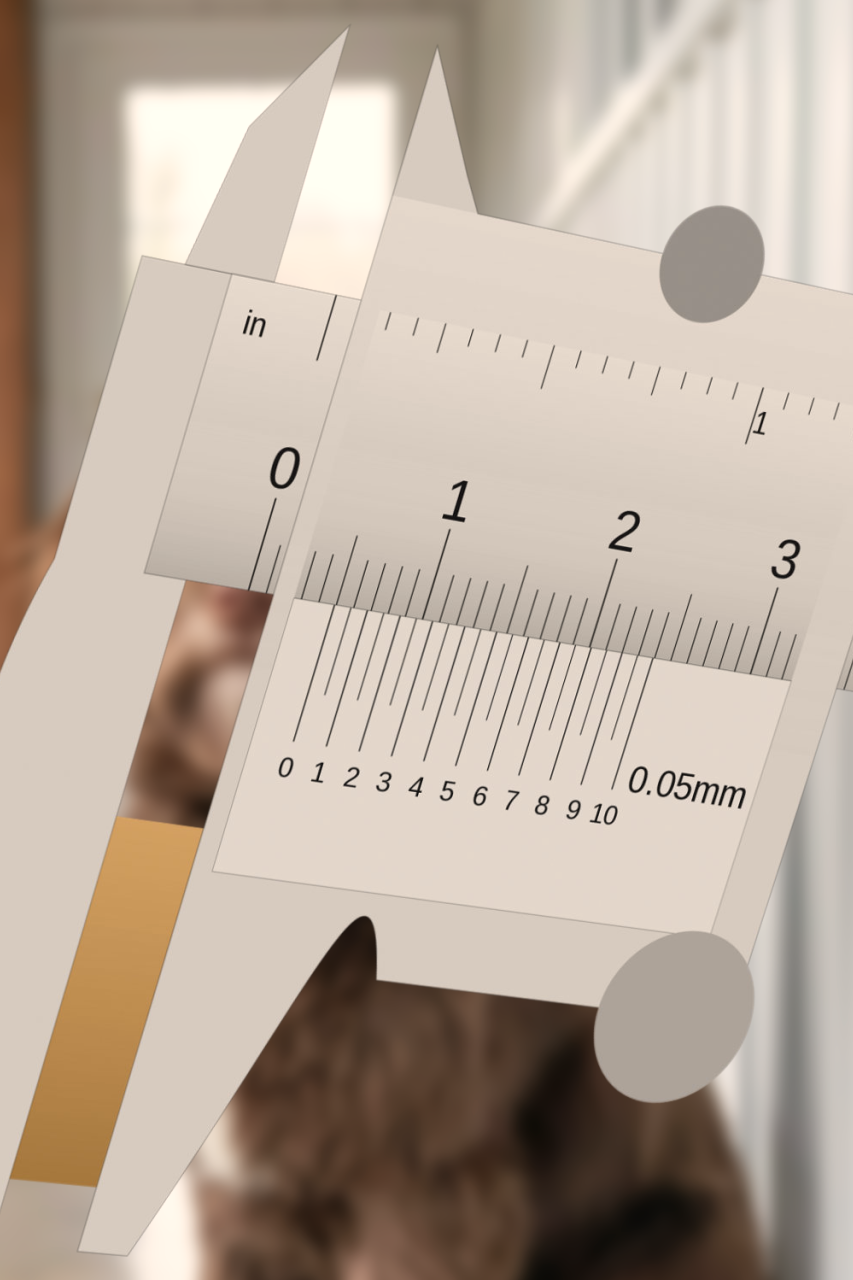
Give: 4.9,mm
